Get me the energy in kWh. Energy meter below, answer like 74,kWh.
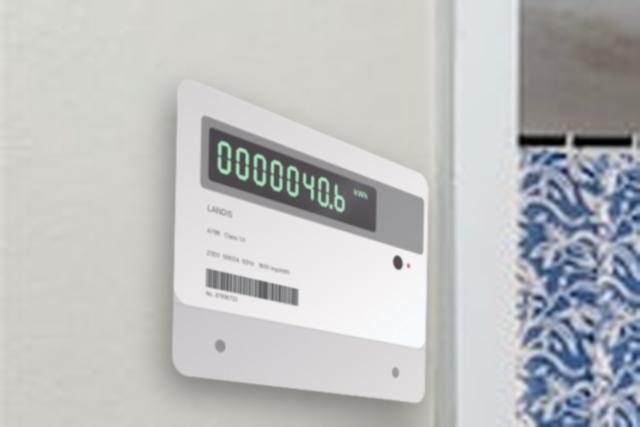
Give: 40.6,kWh
